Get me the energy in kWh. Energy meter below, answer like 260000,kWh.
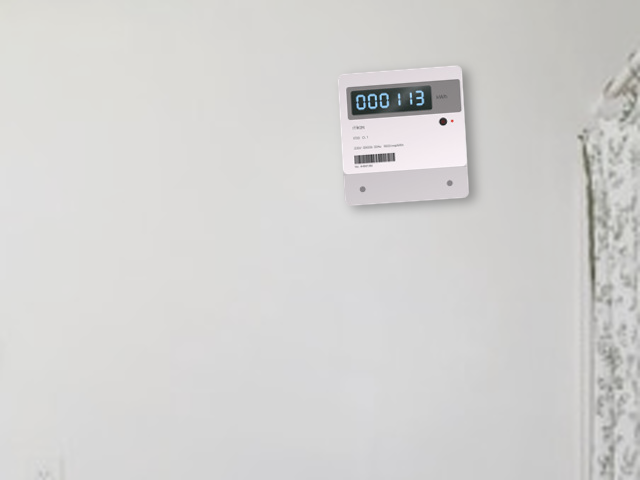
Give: 113,kWh
